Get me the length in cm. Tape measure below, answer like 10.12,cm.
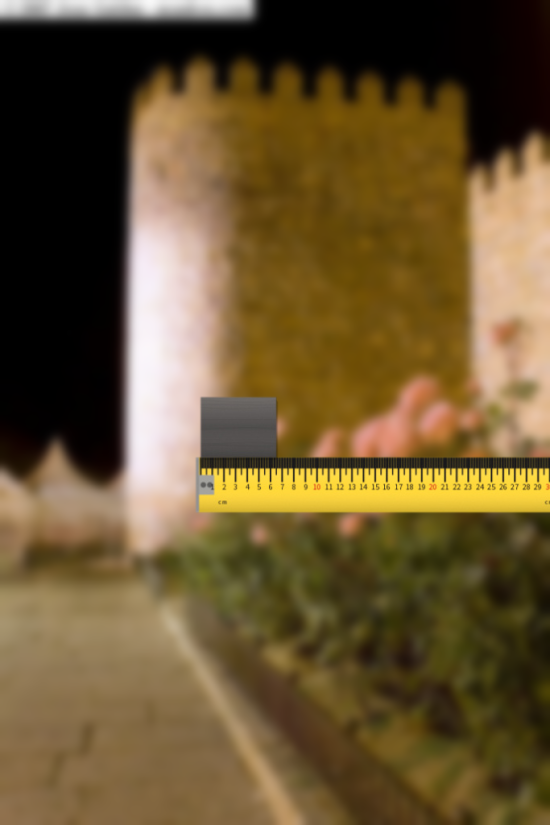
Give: 6.5,cm
